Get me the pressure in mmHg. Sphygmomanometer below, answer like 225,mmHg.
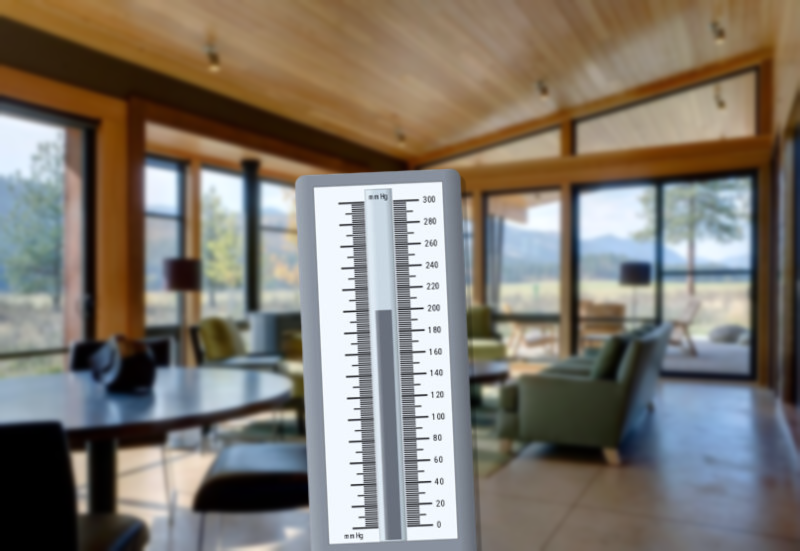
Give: 200,mmHg
